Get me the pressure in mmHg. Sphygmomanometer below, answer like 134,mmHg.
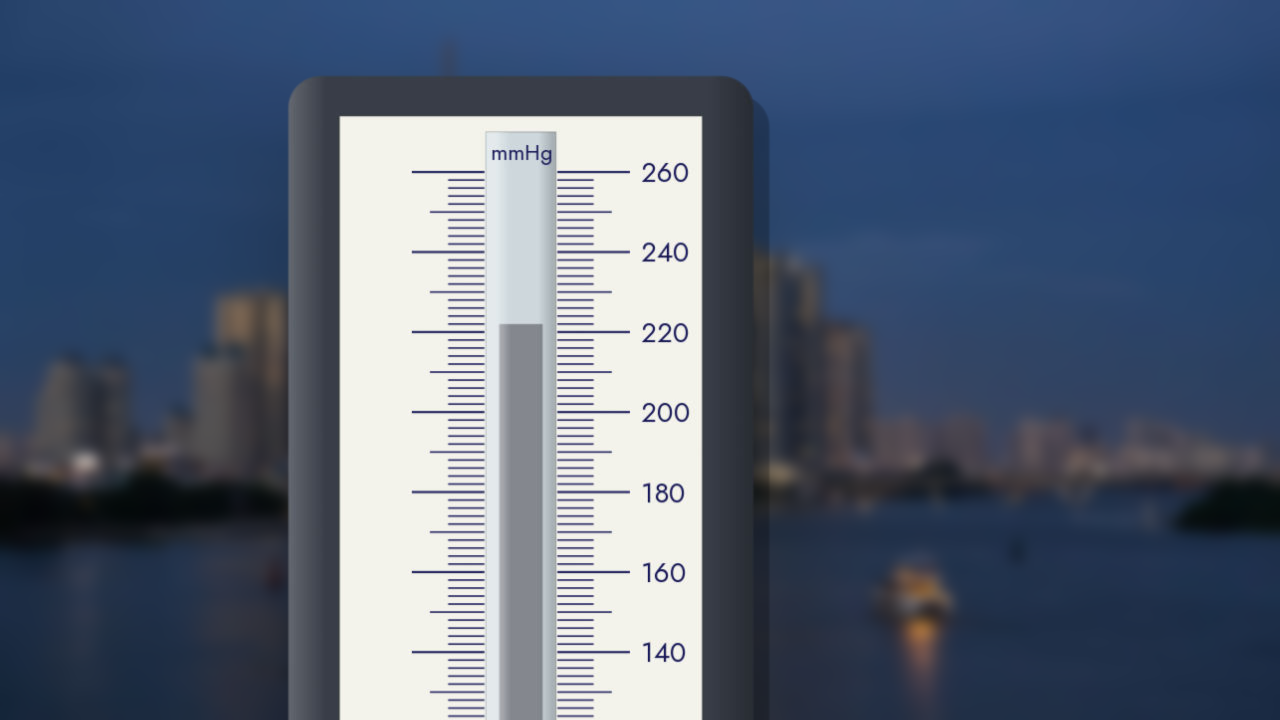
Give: 222,mmHg
